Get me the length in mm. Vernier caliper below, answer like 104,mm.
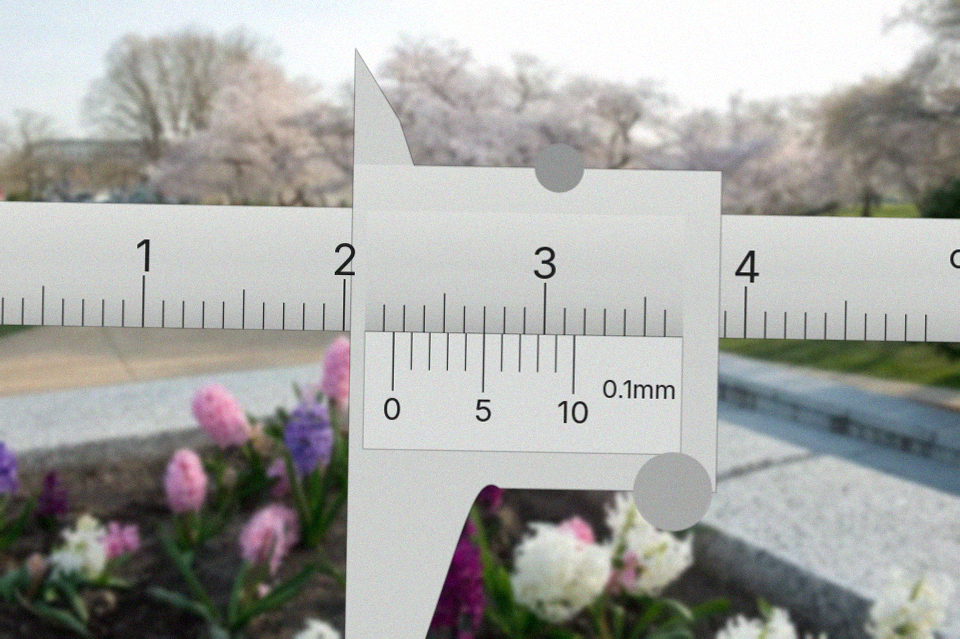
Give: 22.5,mm
